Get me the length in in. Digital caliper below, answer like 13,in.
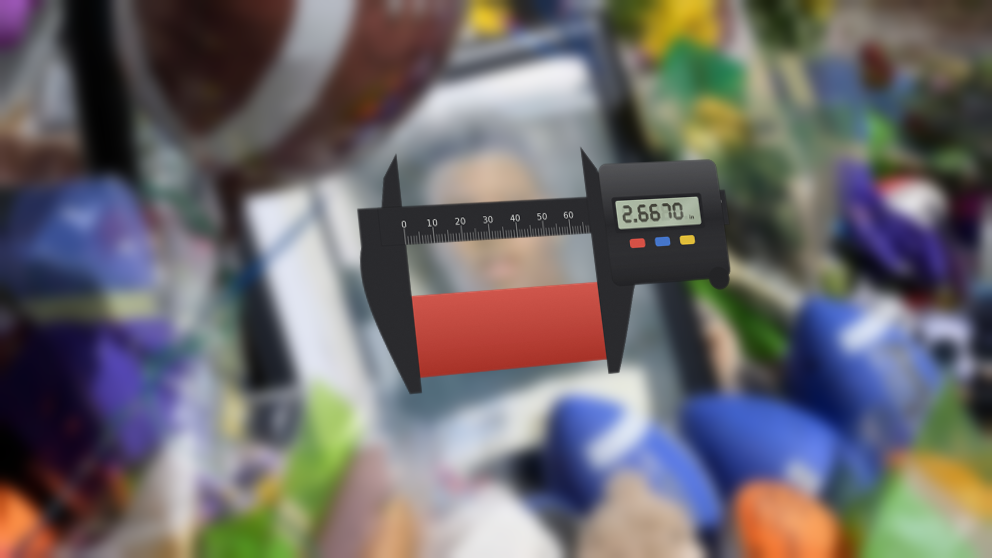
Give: 2.6670,in
